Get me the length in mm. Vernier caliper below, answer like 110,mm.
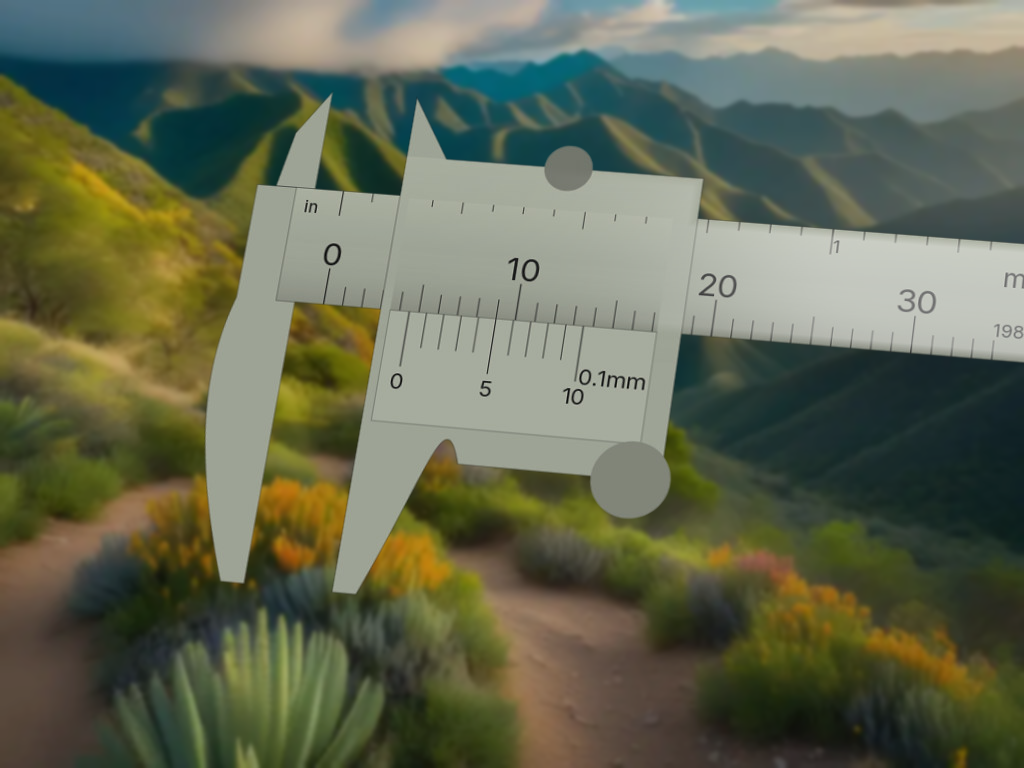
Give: 4.5,mm
